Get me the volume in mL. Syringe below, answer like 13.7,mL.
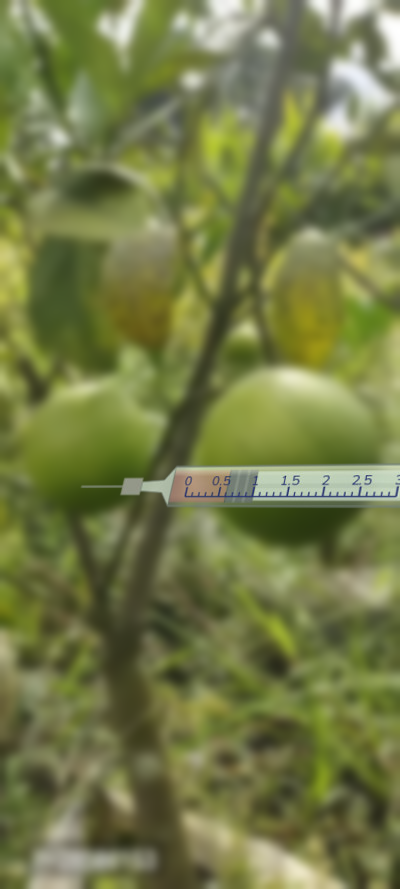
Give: 0.6,mL
